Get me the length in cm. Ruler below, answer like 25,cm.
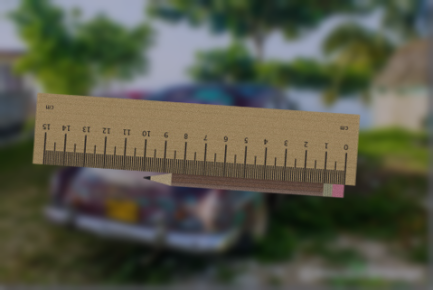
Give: 10,cm
